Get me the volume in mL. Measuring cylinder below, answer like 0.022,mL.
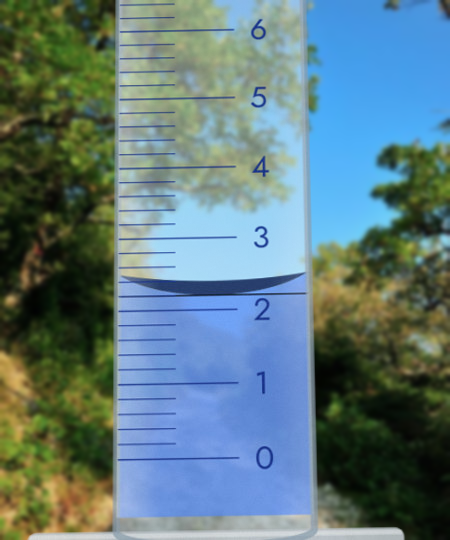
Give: 2.2,mL
